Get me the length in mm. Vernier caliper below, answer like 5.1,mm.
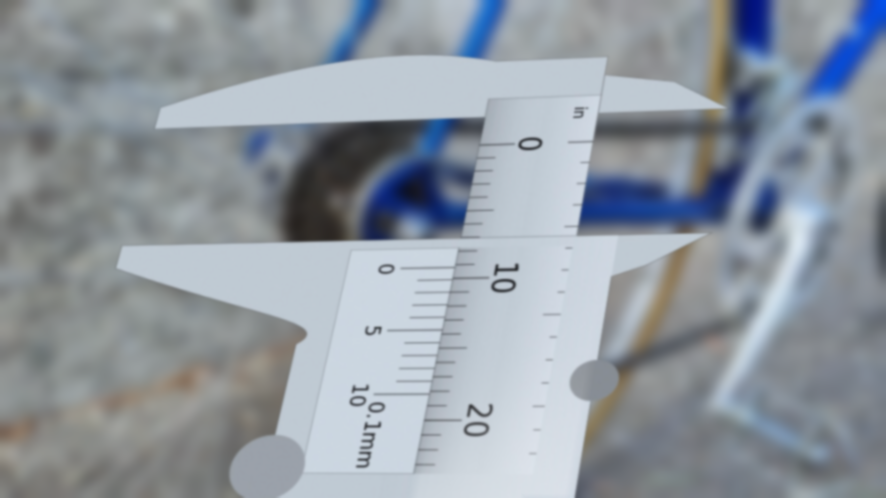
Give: 9.2,mm
